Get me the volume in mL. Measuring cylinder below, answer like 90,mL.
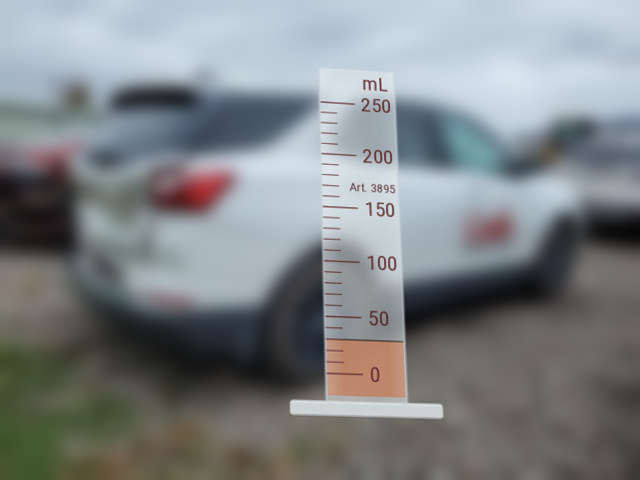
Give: 30,mL
